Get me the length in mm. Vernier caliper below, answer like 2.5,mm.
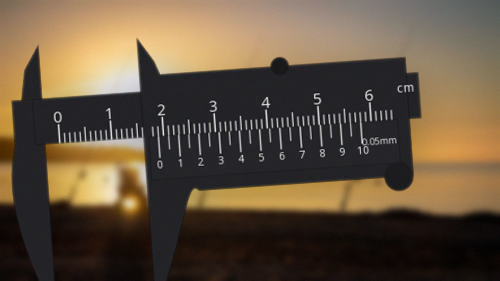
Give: 19.0,mm
